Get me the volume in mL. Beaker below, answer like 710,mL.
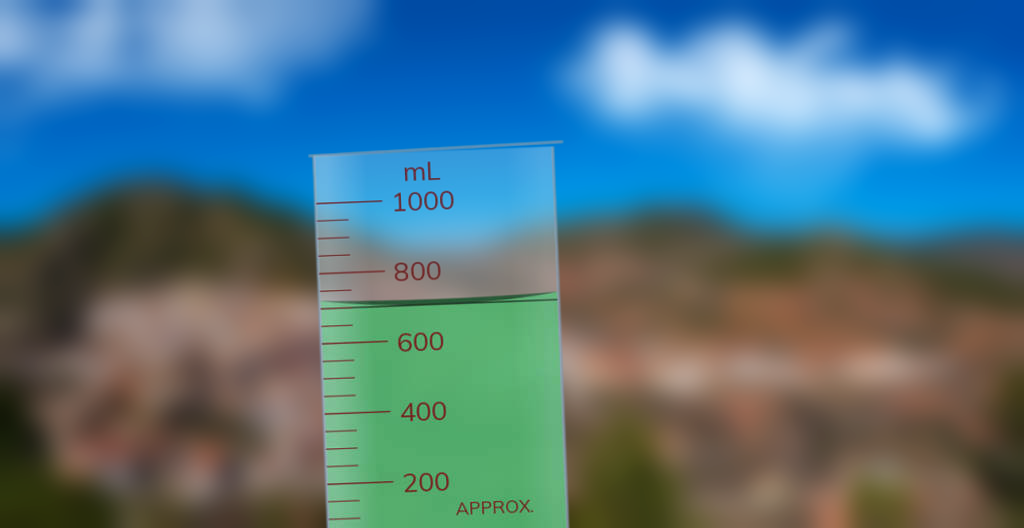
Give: 700,mL
